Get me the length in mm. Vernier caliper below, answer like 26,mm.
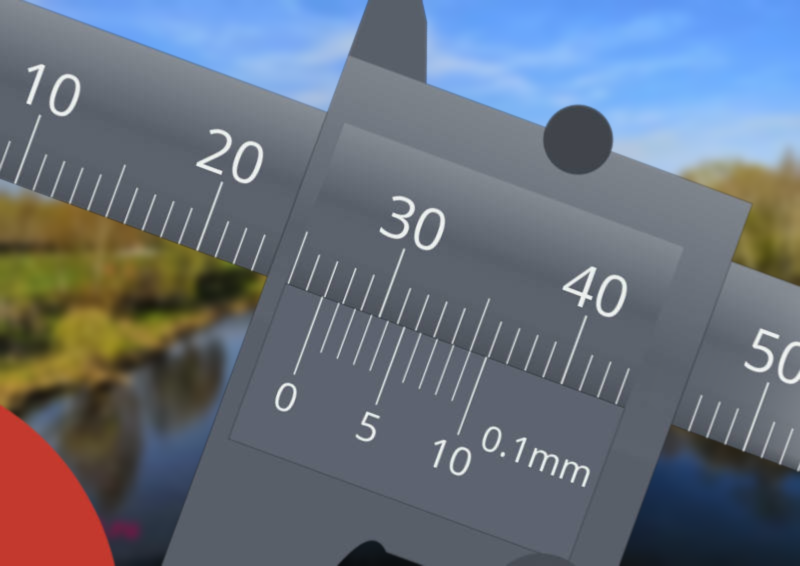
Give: 26.9,mm
